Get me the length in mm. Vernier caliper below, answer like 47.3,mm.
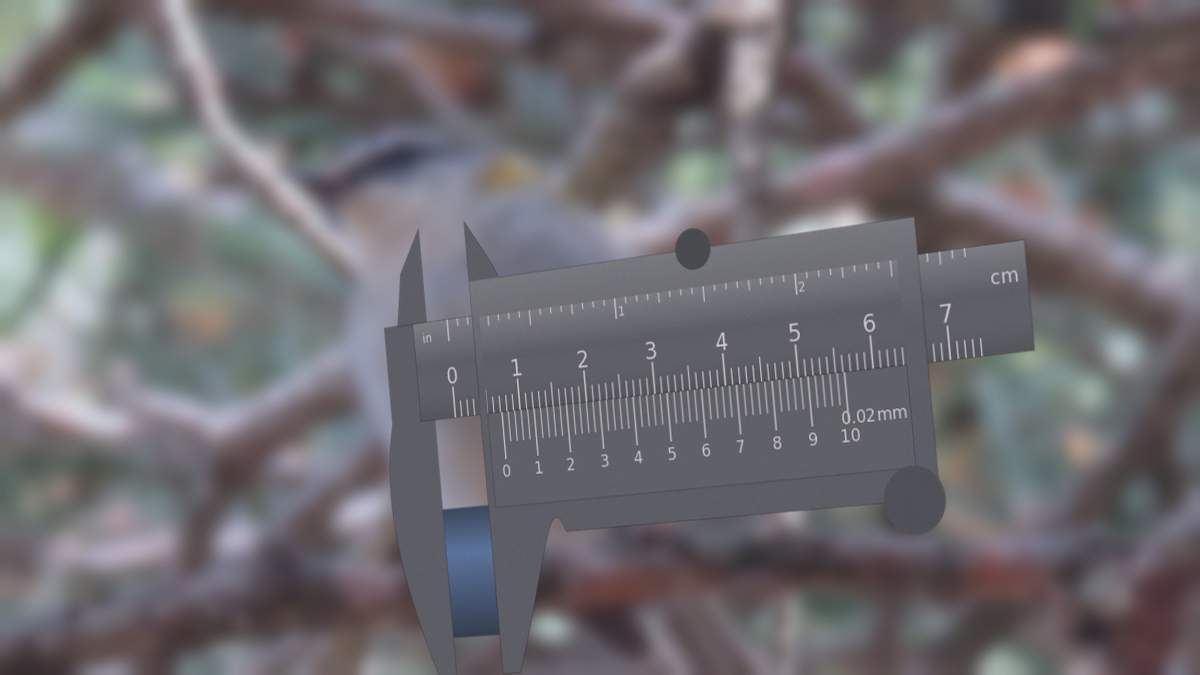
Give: 7.2,mm
